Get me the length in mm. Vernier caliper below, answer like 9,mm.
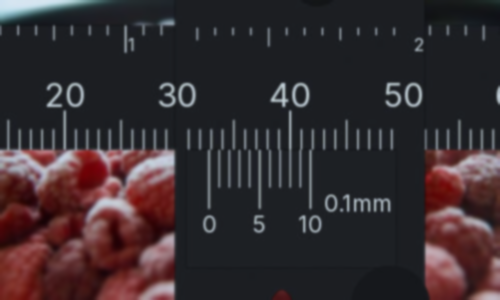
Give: 32.8,mm
